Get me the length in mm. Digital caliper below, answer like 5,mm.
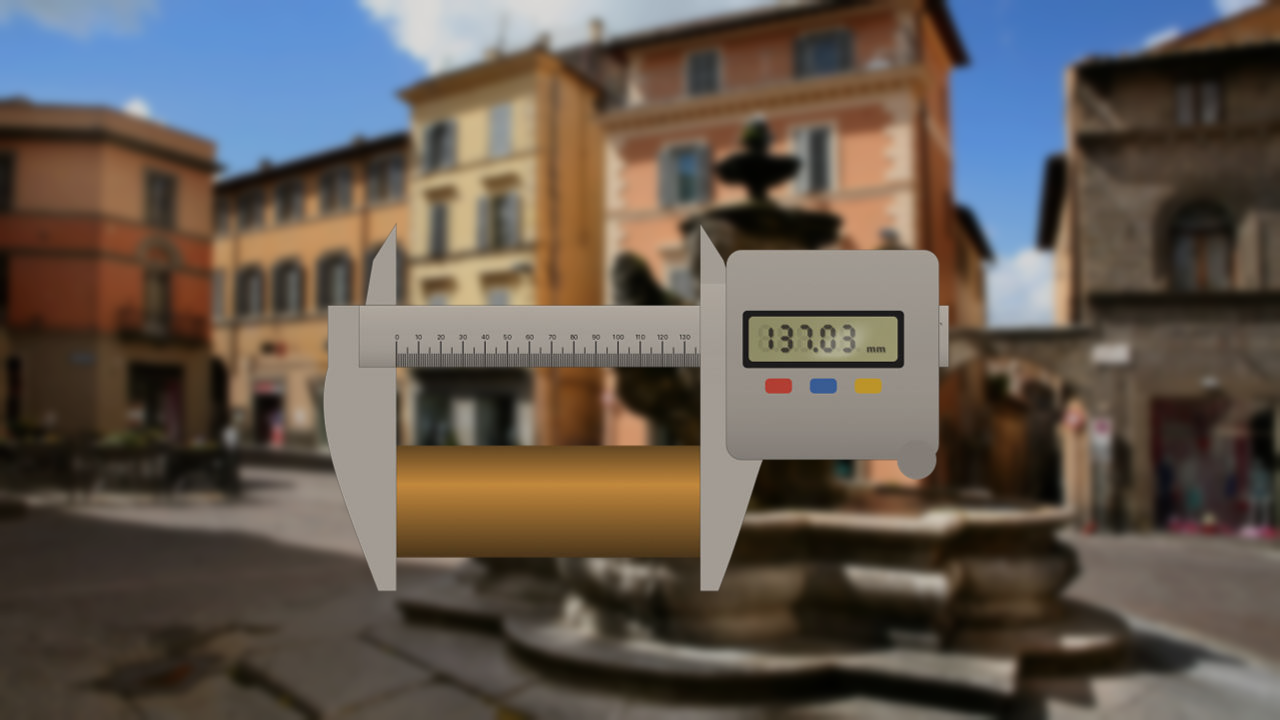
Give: 137.03,mm
